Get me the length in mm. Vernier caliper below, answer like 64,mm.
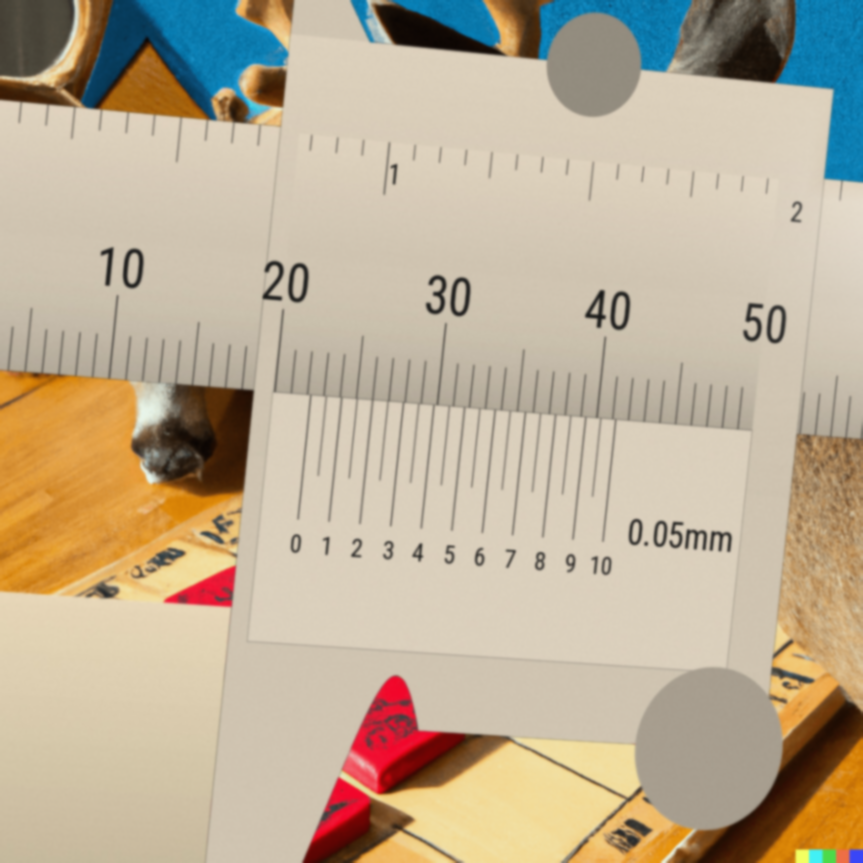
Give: 22.2,mm
